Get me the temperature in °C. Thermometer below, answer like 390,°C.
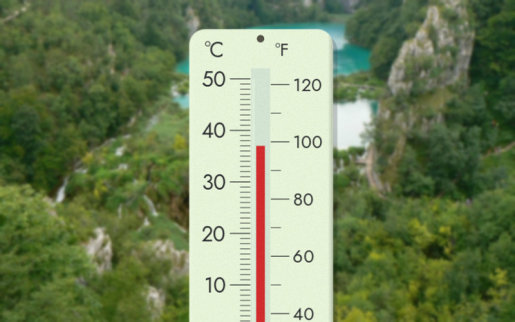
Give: 37,°C
